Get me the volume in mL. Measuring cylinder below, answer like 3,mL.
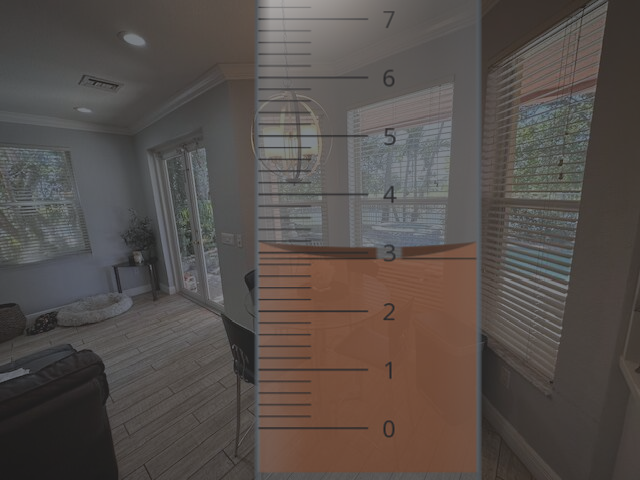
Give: 2.9,mL
